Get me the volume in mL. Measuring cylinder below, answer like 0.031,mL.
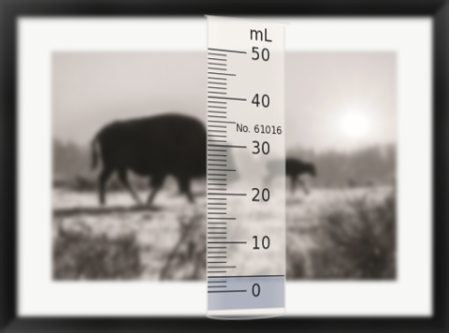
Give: 3,mL
